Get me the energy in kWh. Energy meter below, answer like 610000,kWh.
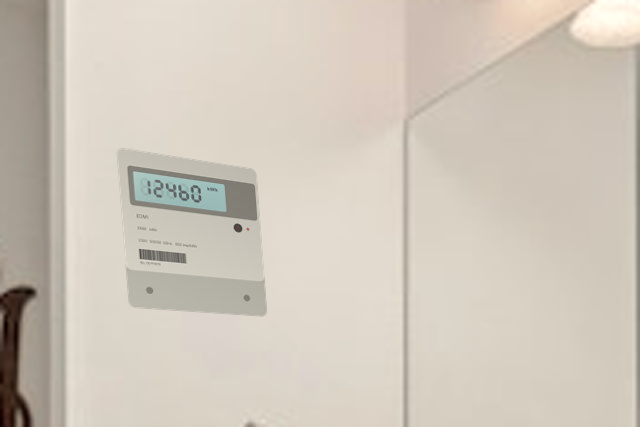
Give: 12460,kWh
